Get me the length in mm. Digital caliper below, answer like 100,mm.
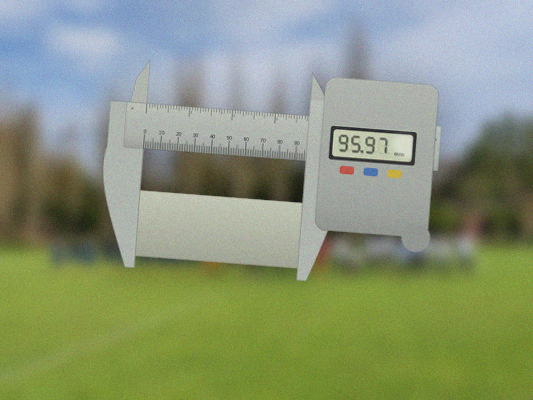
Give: 95.97,mm
